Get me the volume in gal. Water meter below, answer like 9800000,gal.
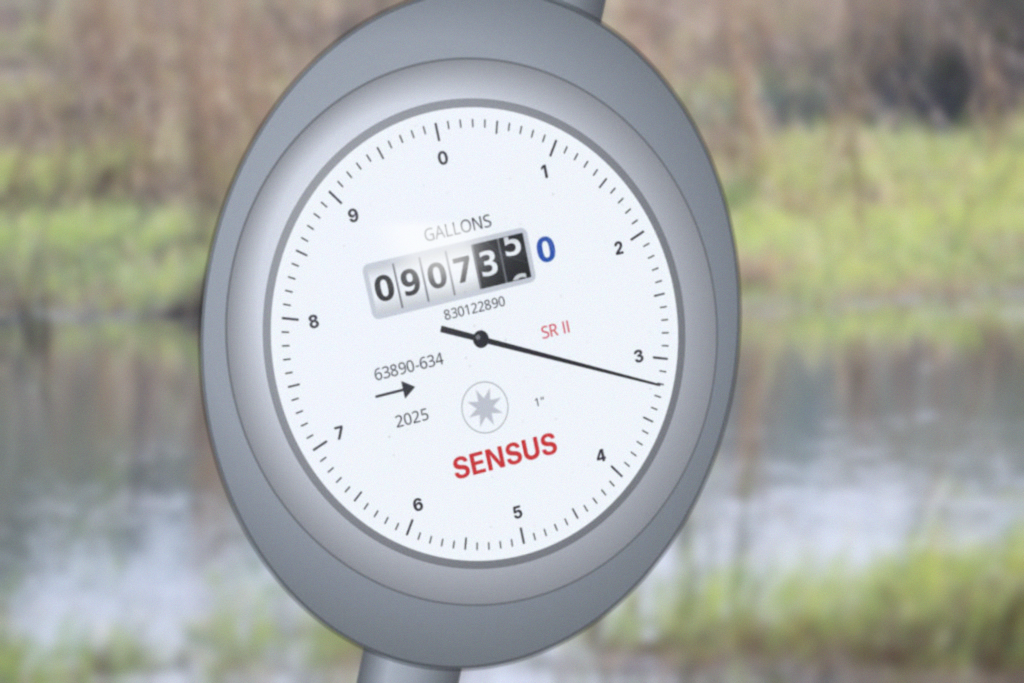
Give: 907353.2,gal
